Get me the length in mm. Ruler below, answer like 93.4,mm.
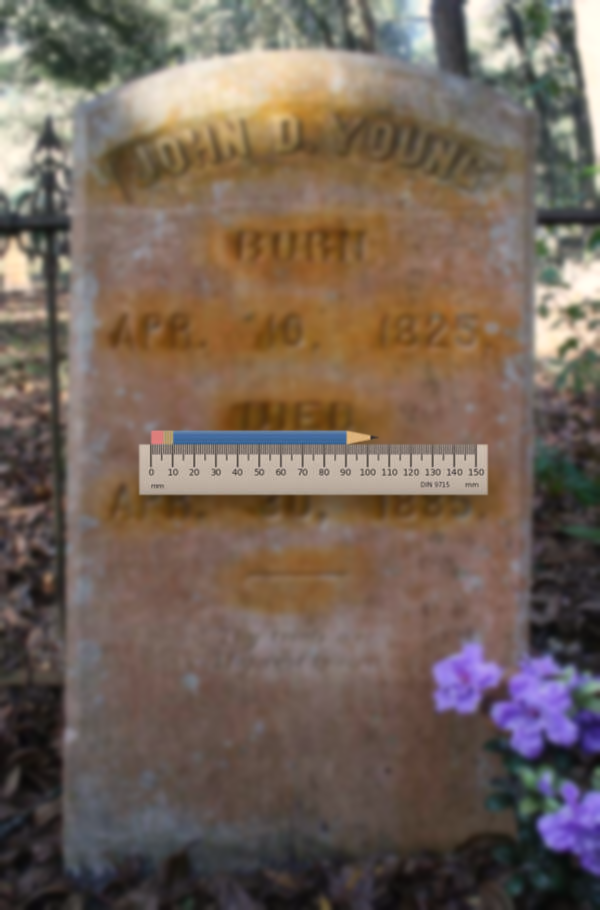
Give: 105,mm
